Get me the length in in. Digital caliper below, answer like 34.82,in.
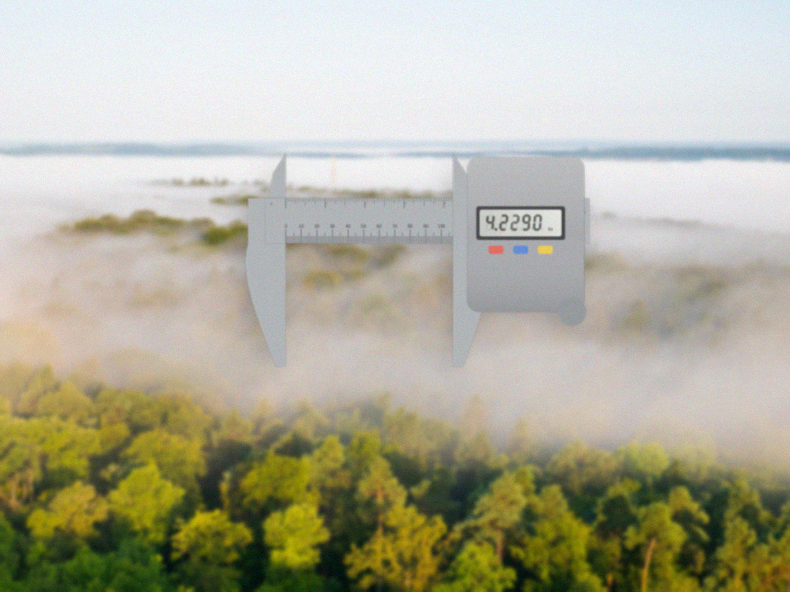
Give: 4.2290,in
